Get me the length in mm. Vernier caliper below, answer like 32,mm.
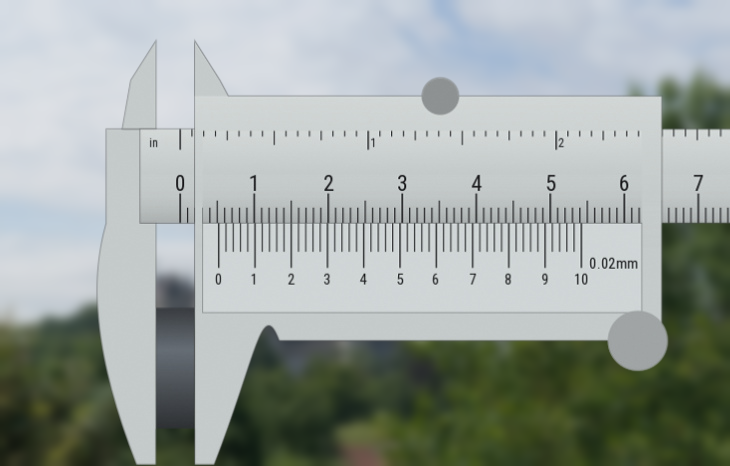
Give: 5.2,mm
